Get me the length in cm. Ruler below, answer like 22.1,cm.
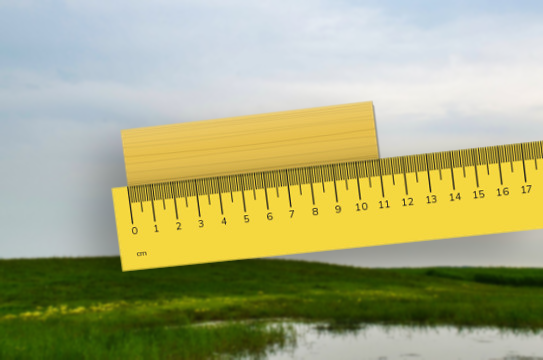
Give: 11,cm
